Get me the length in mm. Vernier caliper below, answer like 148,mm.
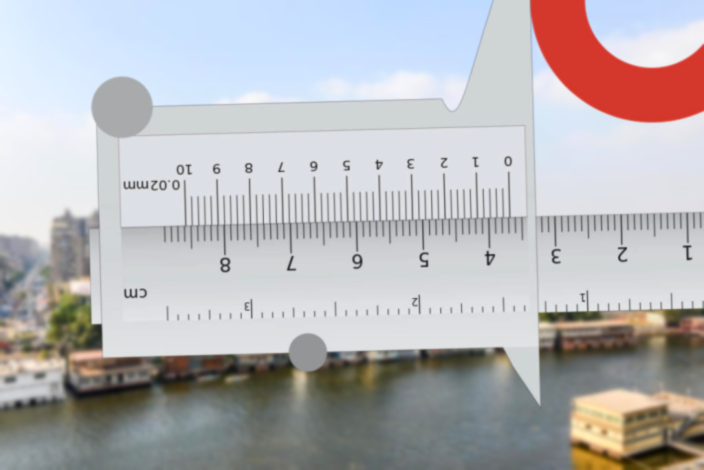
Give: 36.8,mm
